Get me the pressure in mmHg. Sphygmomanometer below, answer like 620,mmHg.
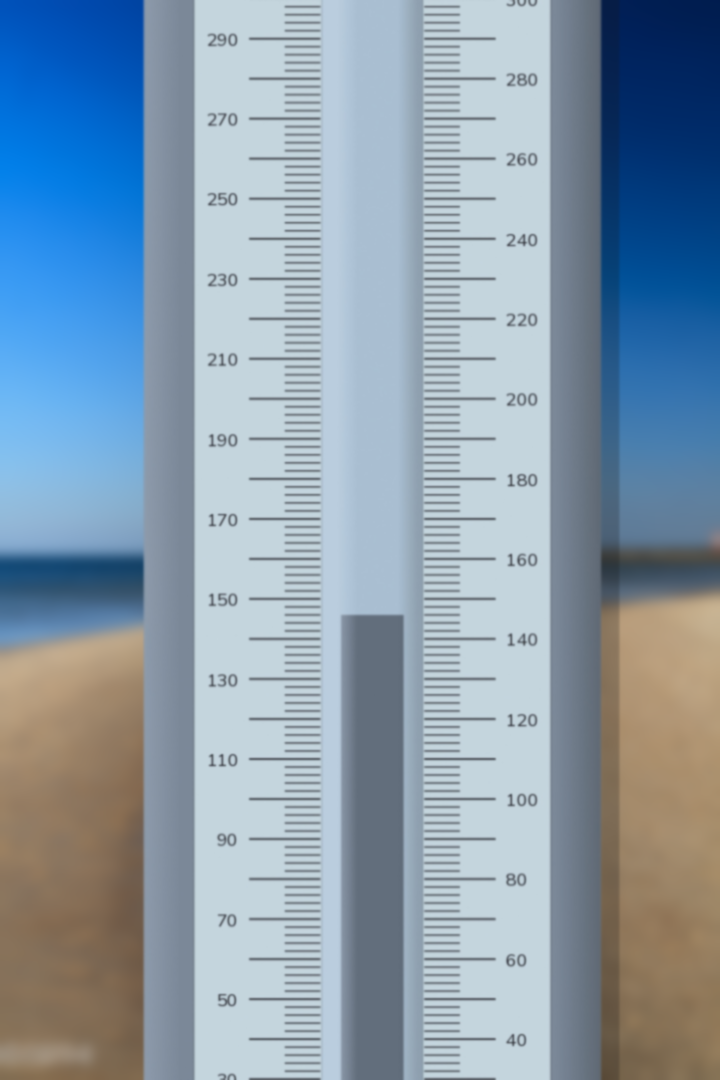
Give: 146,mmHg
